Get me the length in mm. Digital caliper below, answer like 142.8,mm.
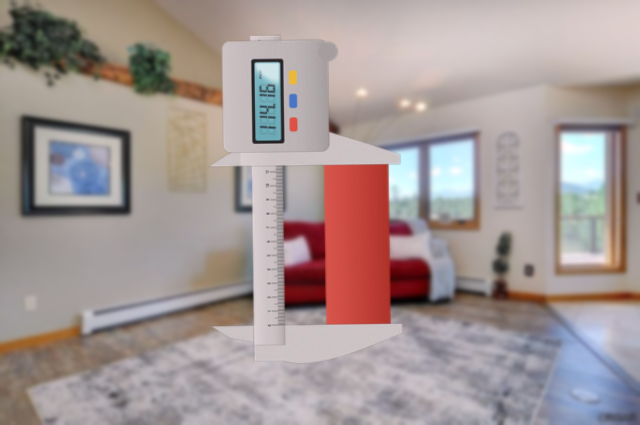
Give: 114.16,mm
